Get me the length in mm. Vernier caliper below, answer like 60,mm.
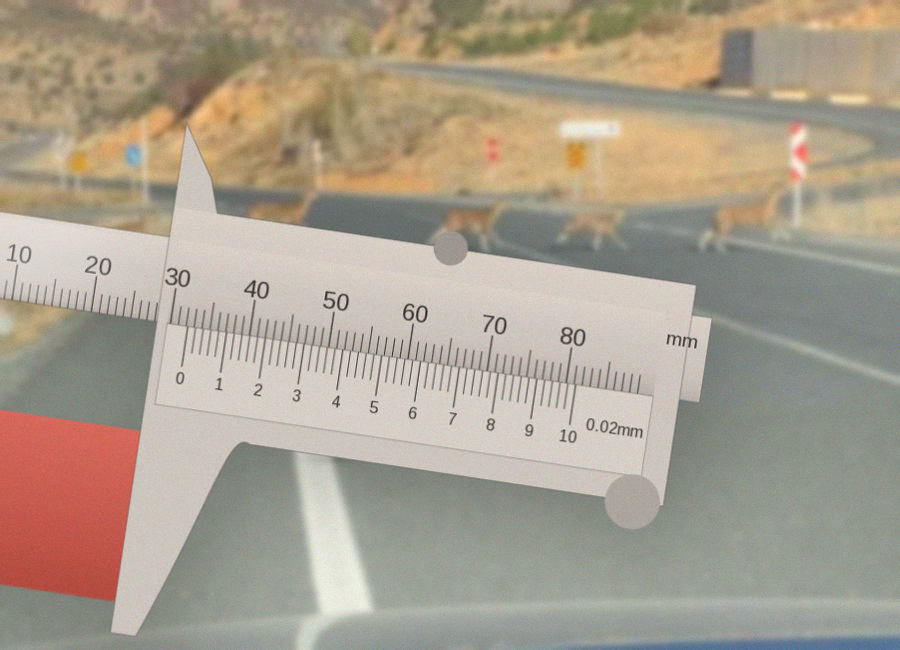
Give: 32.2,mm
